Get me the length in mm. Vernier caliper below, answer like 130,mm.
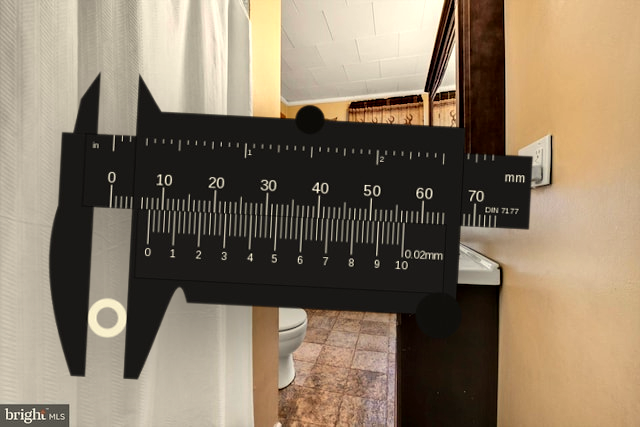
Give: 7.5,mm
